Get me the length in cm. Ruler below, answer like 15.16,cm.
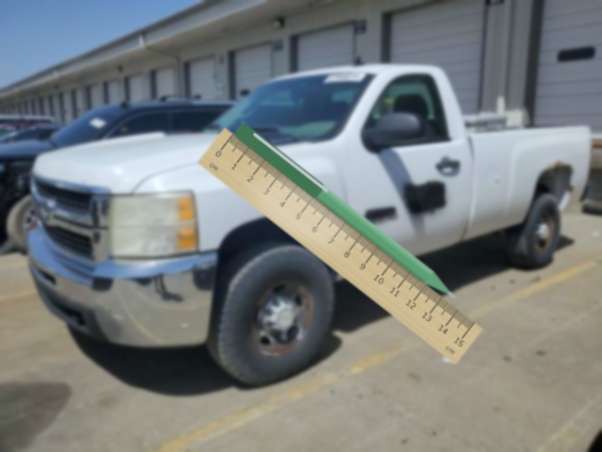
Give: 13.5,cm
